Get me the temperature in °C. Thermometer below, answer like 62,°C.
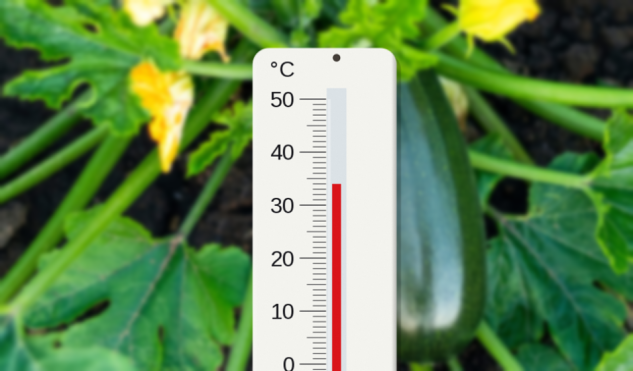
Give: 34,°C
